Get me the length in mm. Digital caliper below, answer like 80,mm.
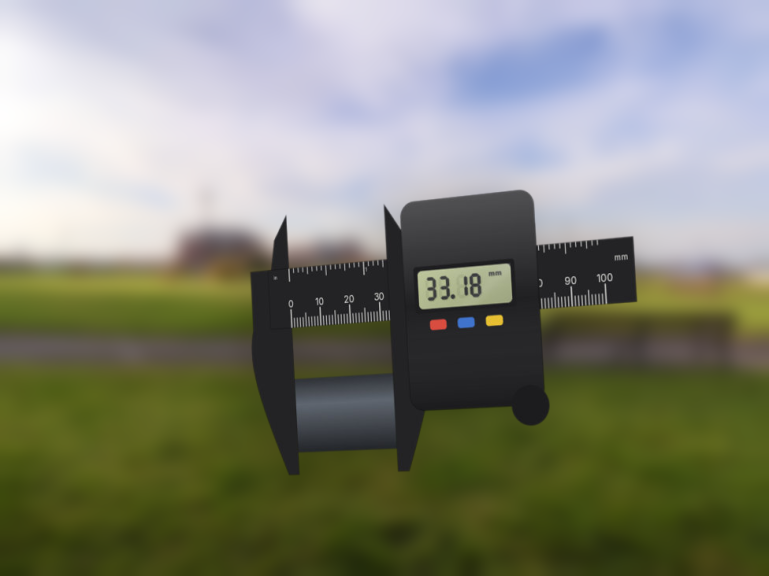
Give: 33.18,mm
